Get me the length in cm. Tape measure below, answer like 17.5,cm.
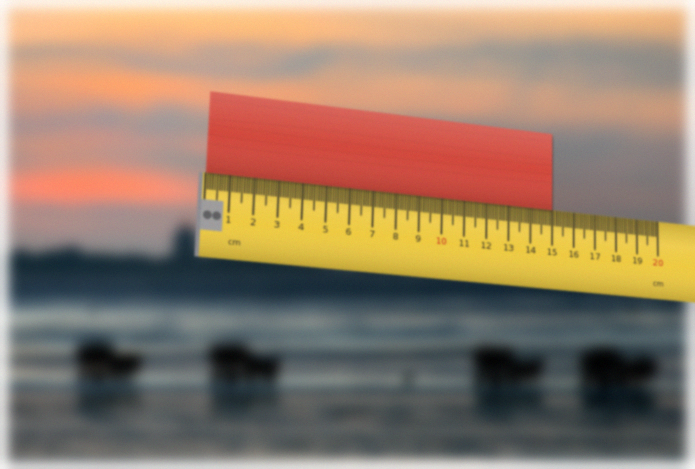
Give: 15,cm
